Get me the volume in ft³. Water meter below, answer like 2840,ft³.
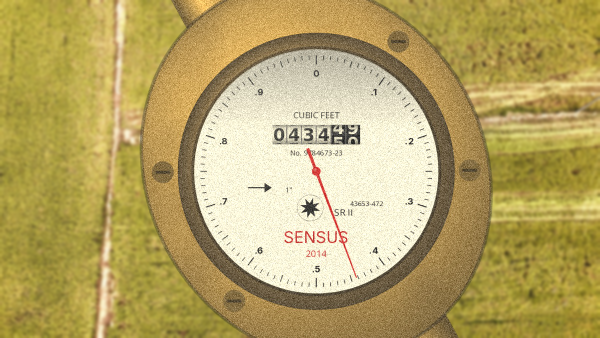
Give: 43449.44,ft³
